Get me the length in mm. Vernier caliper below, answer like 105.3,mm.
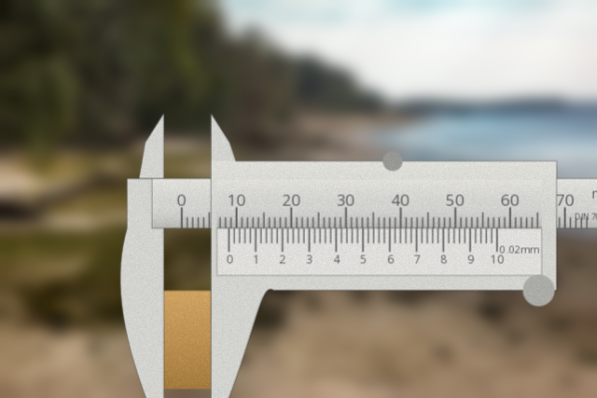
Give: 8.6,mm
